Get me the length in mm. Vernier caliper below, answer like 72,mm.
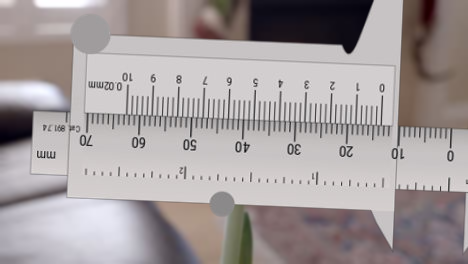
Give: 13.5,mm
